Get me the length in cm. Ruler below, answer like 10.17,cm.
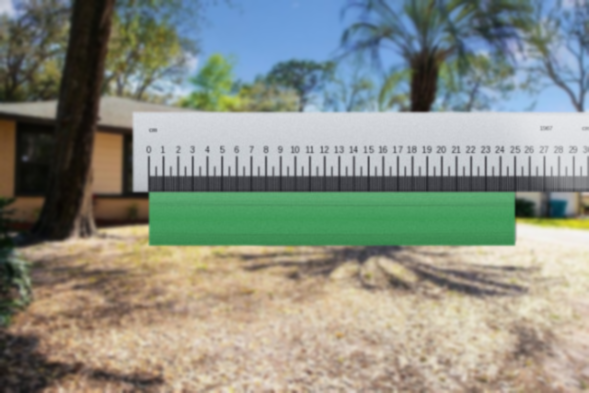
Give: 25,cm
